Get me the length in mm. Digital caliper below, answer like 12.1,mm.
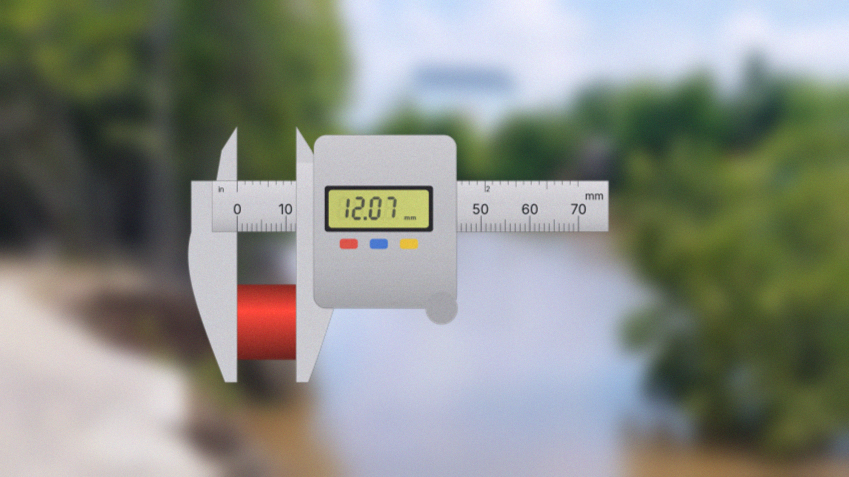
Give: 12.07,mm
